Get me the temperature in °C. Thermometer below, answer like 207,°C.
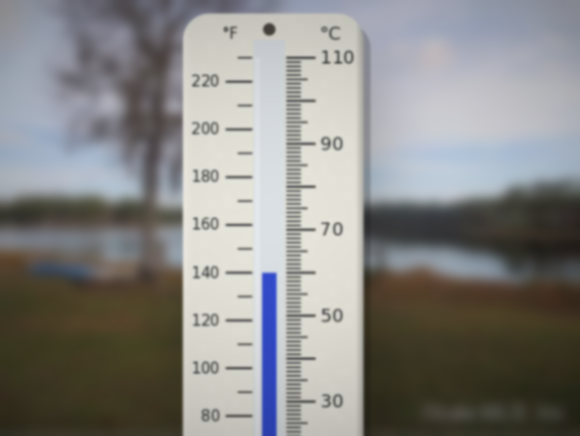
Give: 60,°C
